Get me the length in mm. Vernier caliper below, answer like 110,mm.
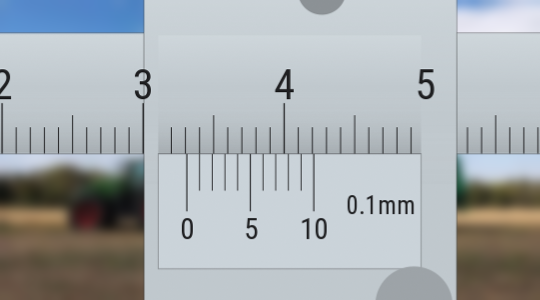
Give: 33.1,mm
